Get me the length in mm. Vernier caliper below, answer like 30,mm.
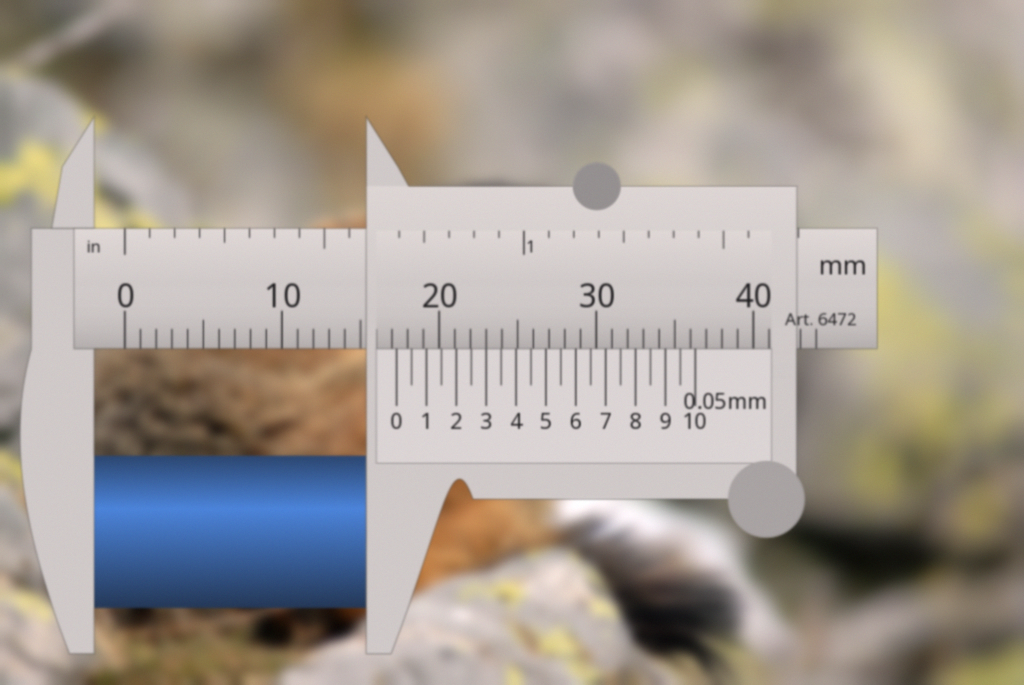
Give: 17.3,mm
